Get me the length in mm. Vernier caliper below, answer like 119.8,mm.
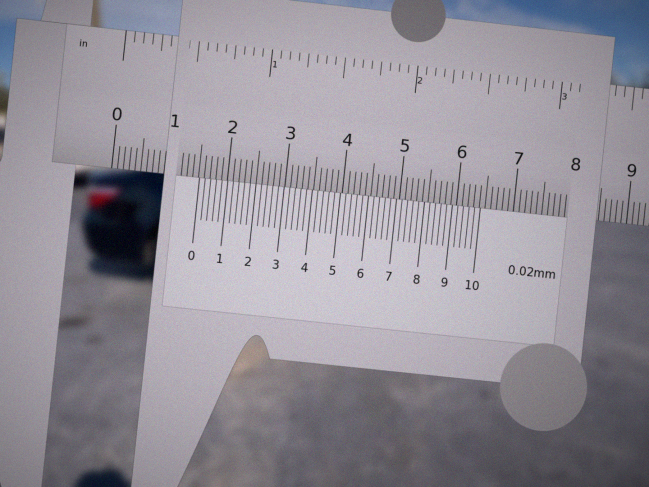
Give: 15.2,mm
